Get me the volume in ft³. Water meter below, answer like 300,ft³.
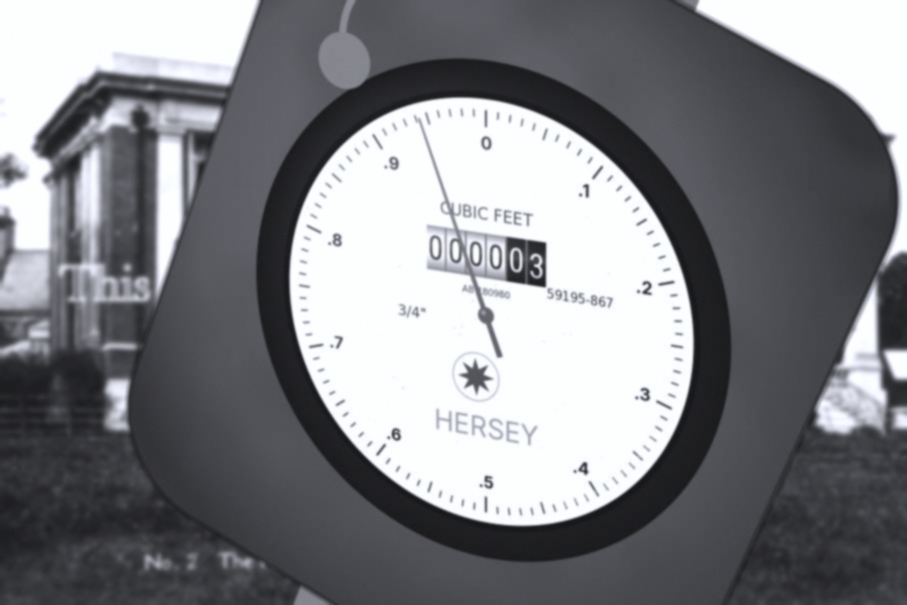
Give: 2.94,ft³
